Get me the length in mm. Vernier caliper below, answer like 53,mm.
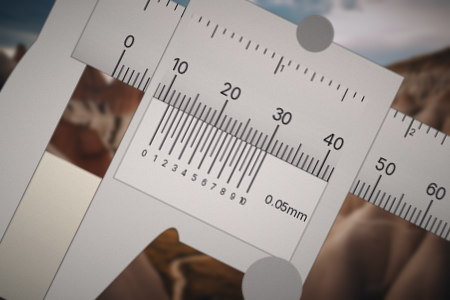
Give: 11.2,mm
